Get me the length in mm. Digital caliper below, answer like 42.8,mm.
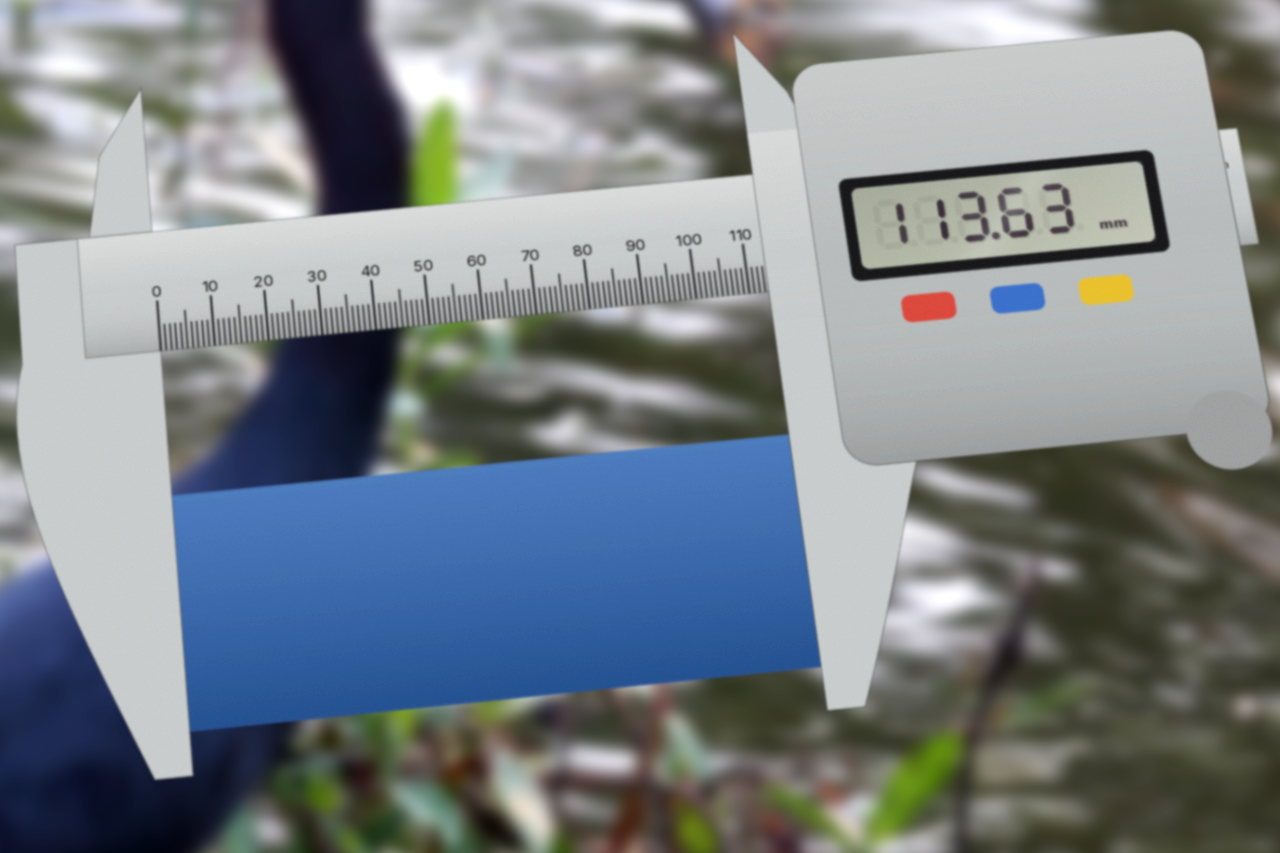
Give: 113.63,mm
